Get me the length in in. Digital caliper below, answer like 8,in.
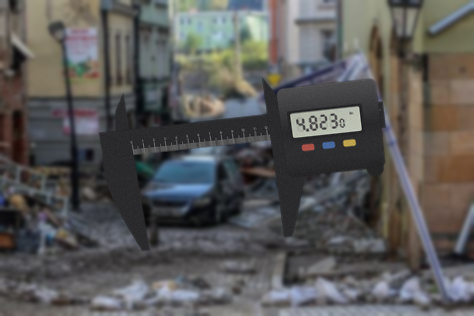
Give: 4.8230,in
